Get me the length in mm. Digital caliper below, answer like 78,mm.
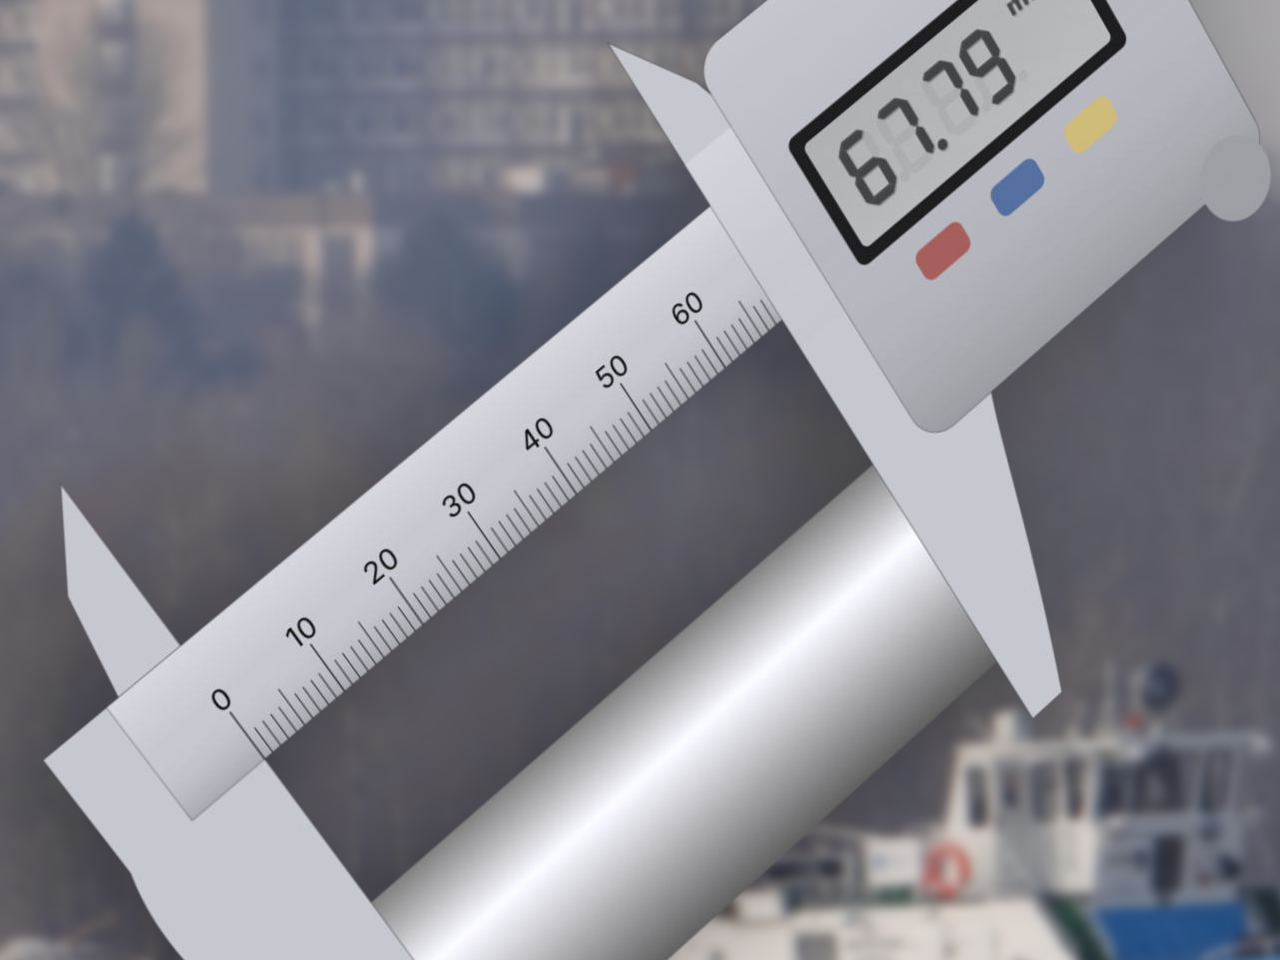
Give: 67.79,mm
